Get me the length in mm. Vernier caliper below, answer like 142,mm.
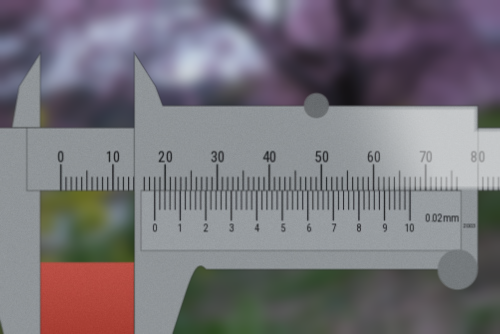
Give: 18.0,mm
